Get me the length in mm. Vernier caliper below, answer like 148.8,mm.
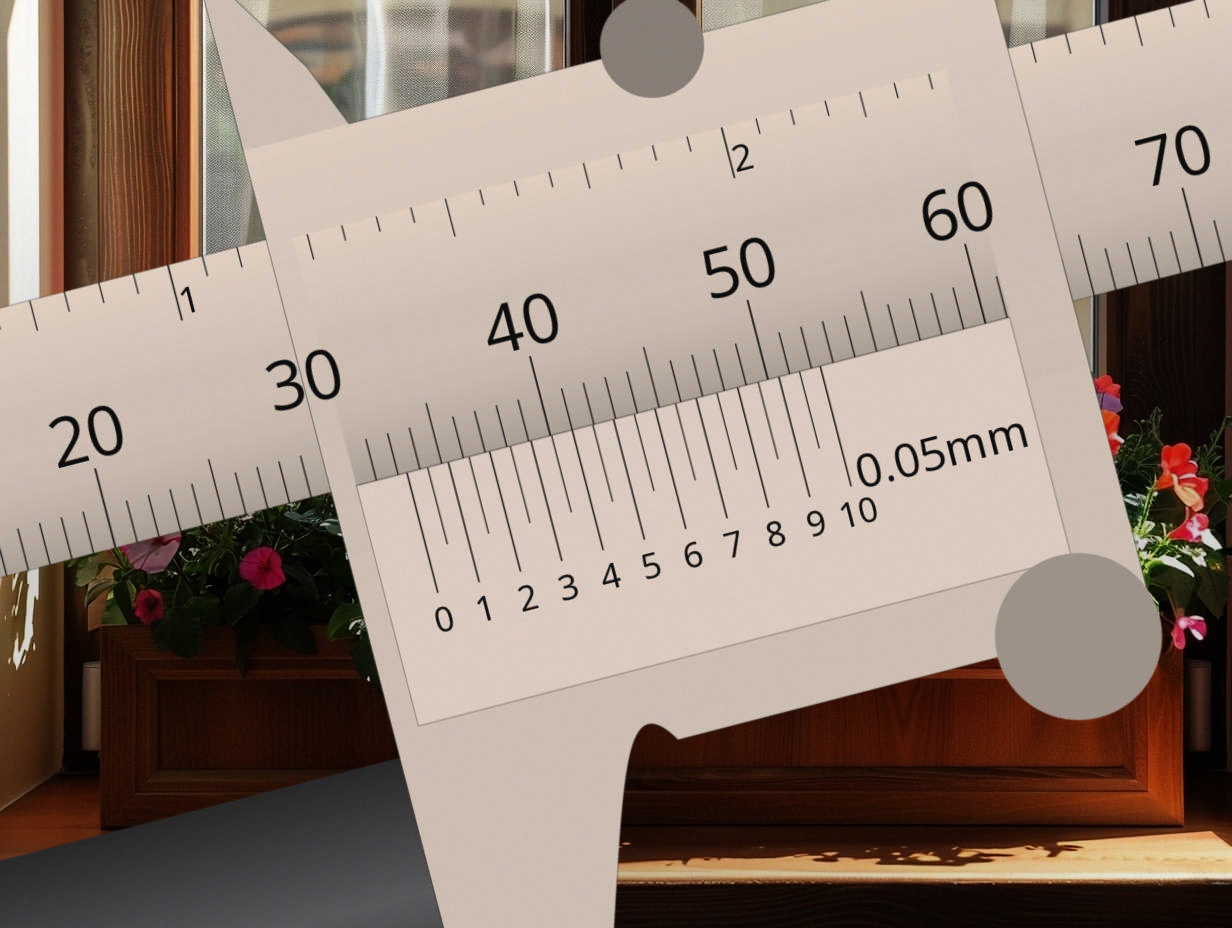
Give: 33.4,mm
